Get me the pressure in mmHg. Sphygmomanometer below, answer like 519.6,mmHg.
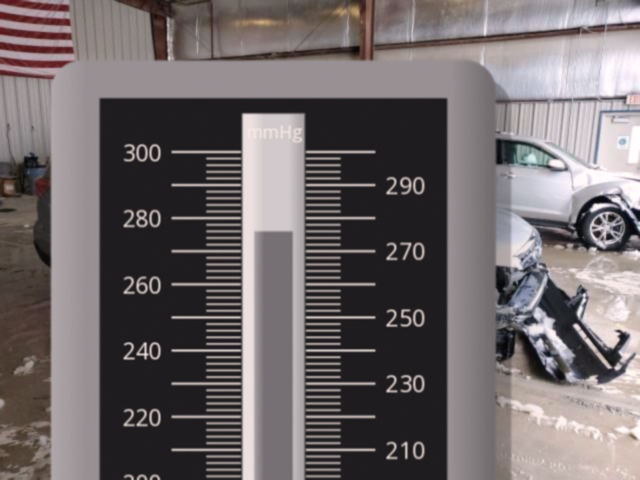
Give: 276,mmHg
